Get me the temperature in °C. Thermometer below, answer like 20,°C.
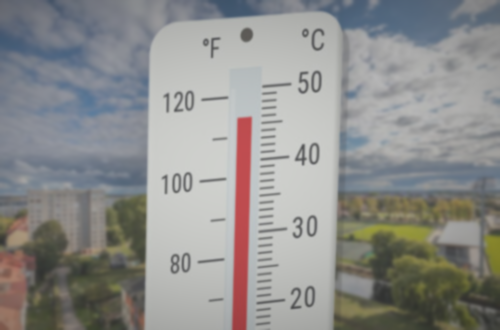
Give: 46,°C
